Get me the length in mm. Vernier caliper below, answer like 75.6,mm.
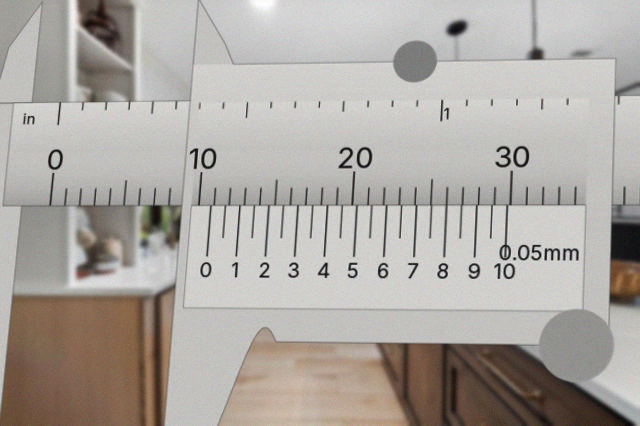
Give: 10.8,mm
